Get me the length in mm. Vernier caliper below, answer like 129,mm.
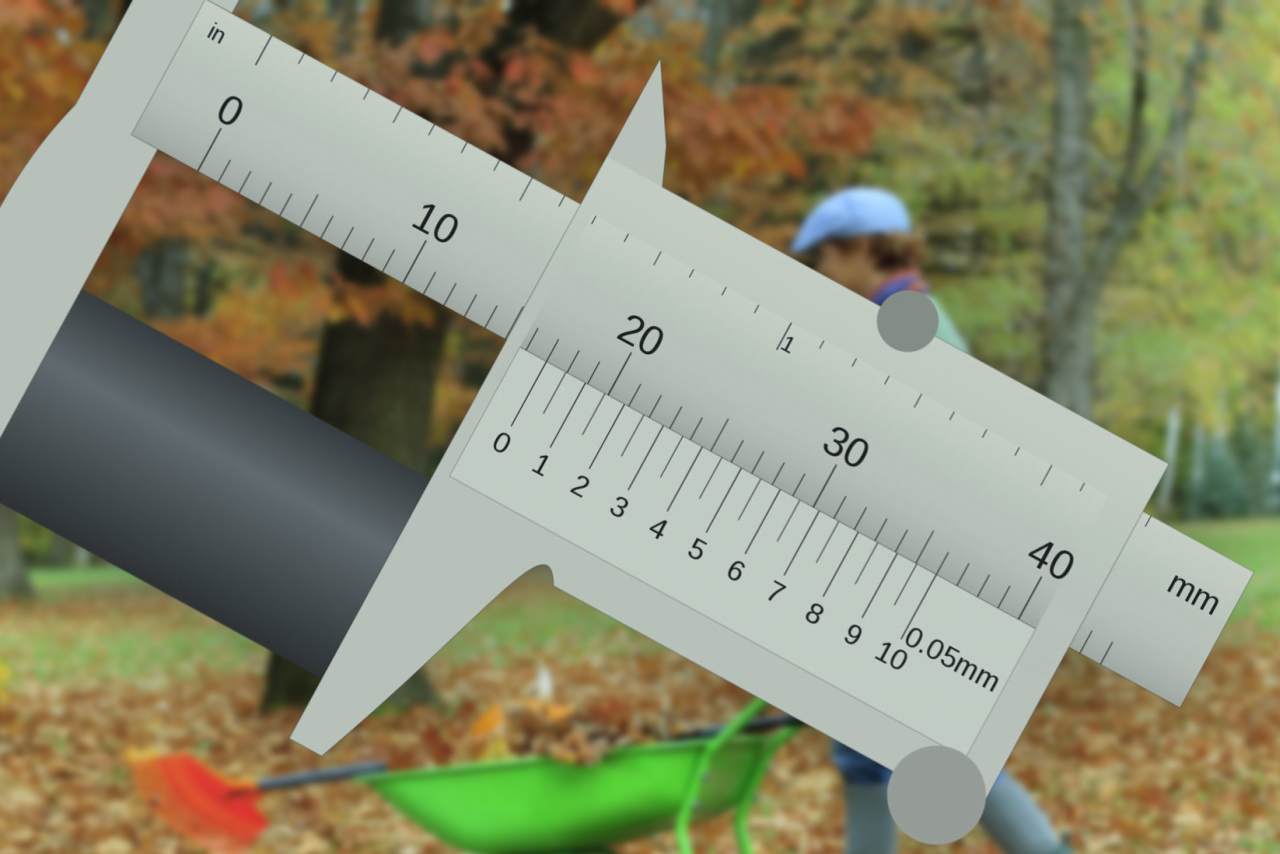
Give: 17.0,mm
